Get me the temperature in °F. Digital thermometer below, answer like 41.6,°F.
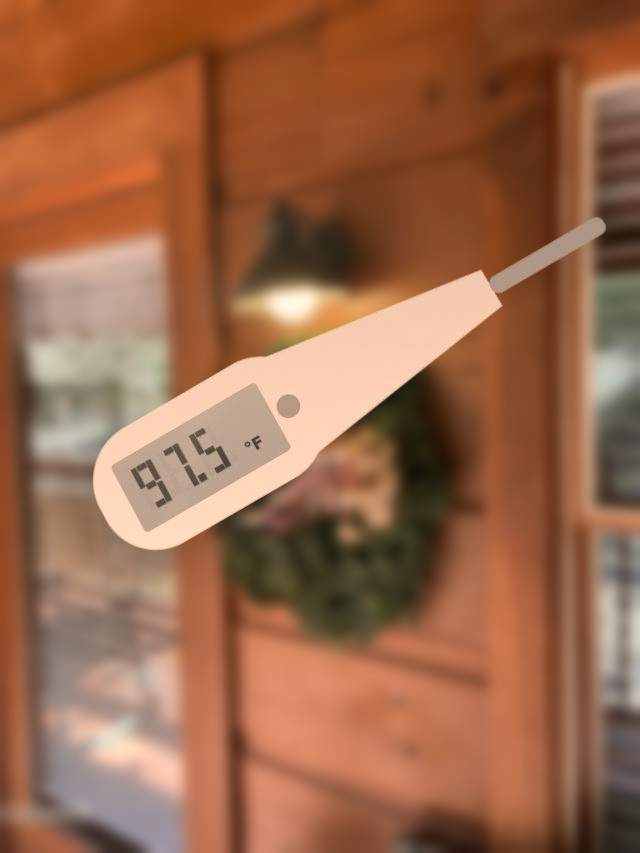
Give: 97.5,°F
